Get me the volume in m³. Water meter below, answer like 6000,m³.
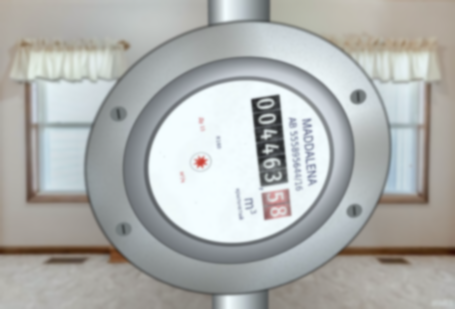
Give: 4463.58,m³
